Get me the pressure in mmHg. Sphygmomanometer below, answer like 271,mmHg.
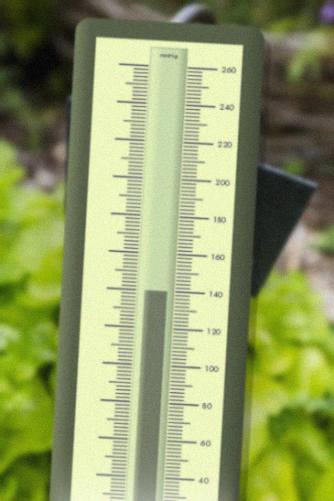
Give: 140,mmHg
